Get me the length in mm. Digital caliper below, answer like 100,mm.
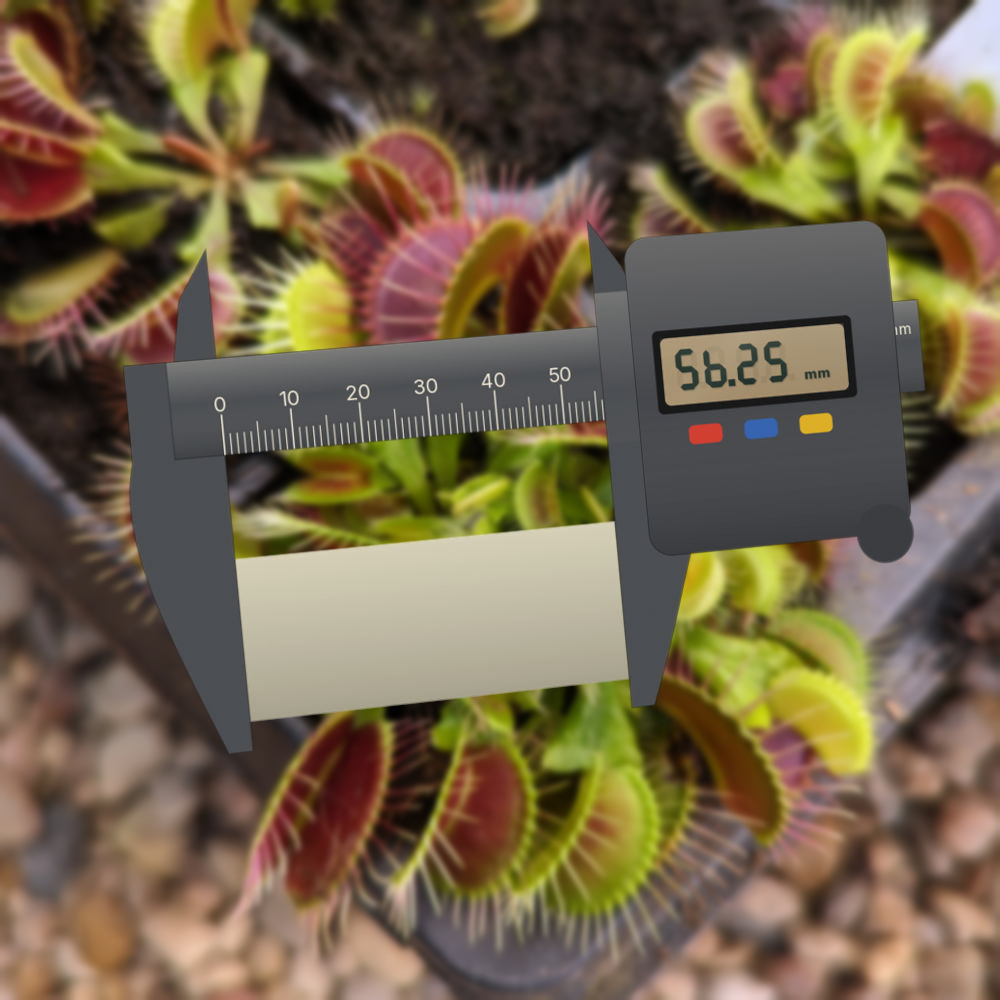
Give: 56.25,mm
